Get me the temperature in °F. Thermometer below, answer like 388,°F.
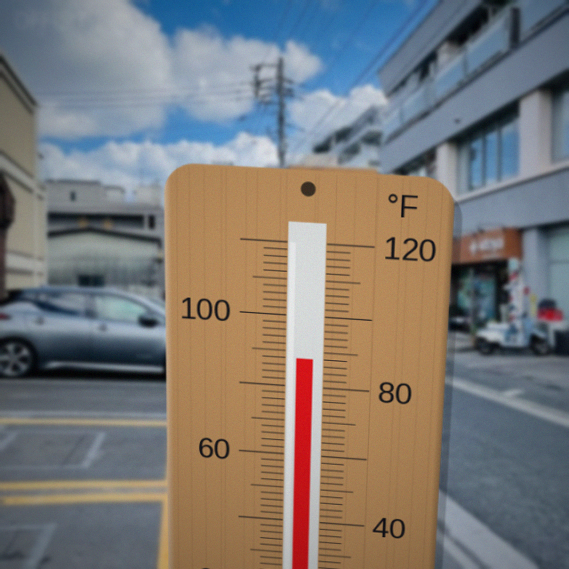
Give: 88,°F
